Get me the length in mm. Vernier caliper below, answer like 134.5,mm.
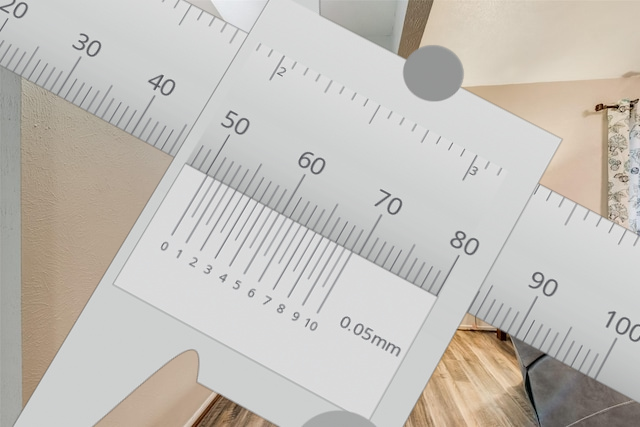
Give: 50.2,mm
